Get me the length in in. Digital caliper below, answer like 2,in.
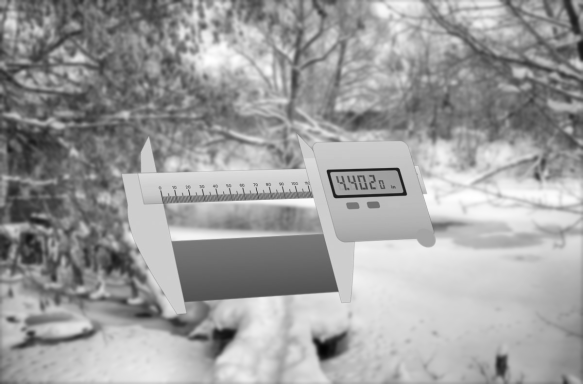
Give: 4.4020,in
